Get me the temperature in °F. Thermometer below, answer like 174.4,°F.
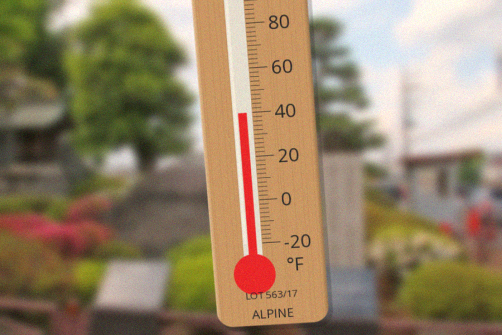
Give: 40,°F
